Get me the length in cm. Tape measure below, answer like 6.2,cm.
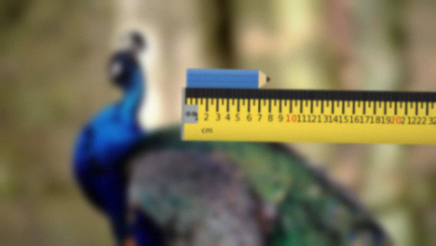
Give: 8,cm
